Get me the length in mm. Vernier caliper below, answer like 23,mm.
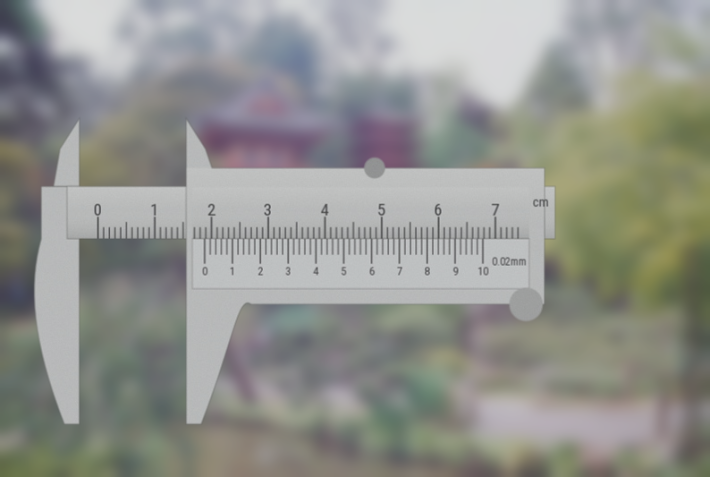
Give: 18.8,mm
